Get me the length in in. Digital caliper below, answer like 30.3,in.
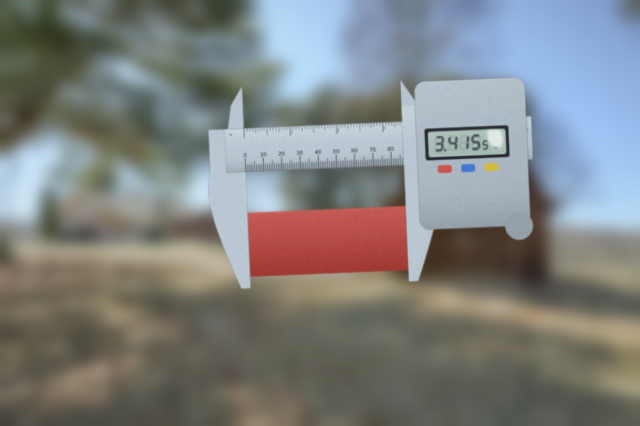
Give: 3.4155,in
